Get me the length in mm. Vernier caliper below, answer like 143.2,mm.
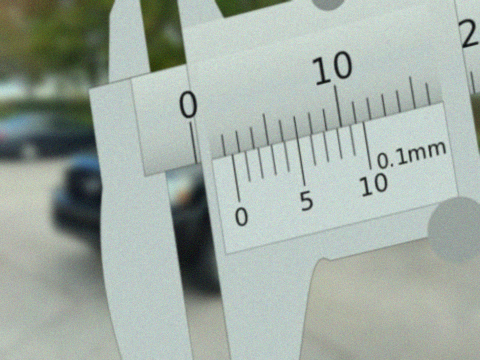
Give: 2.5,mm
